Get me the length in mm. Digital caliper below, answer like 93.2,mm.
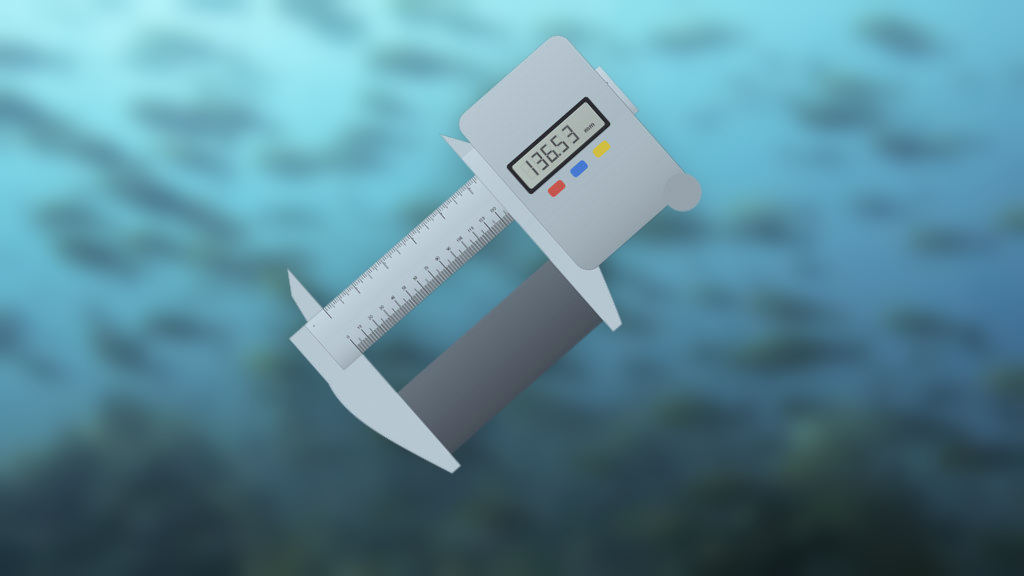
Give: 136.53,mm
